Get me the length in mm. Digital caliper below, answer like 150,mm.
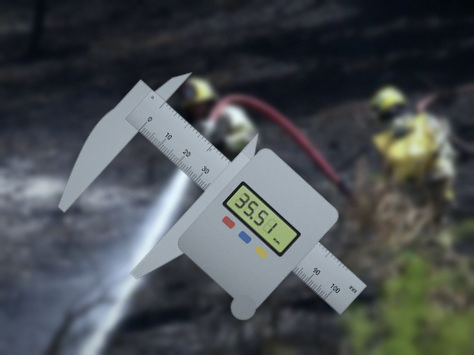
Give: 35.51,mm
